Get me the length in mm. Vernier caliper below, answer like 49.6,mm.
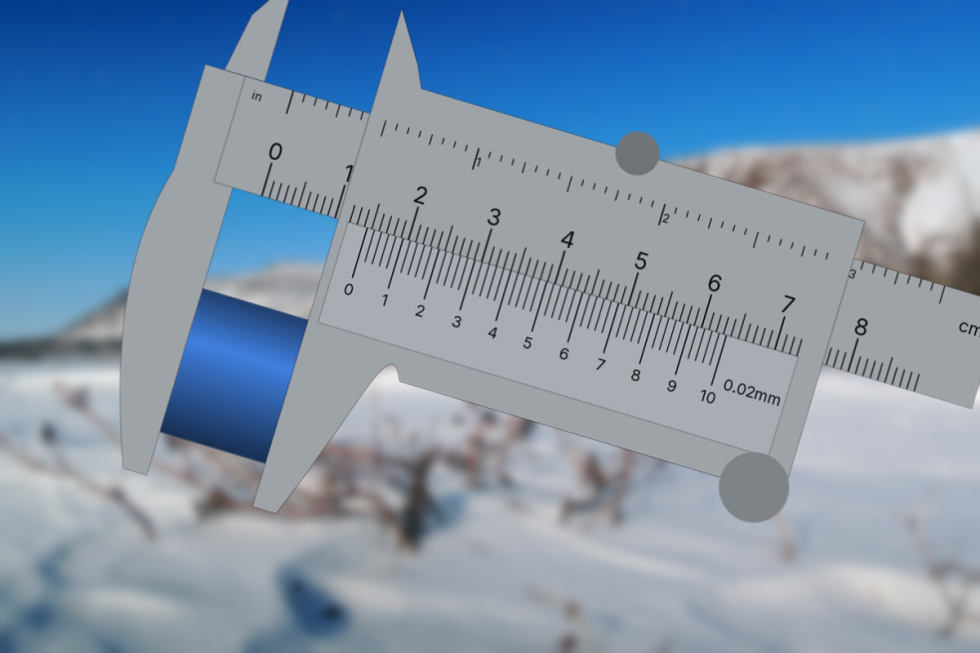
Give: 14.4,mm
